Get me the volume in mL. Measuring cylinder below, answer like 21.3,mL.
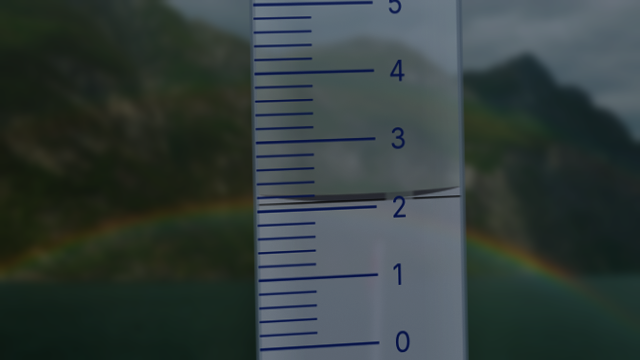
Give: 2.1,mL
